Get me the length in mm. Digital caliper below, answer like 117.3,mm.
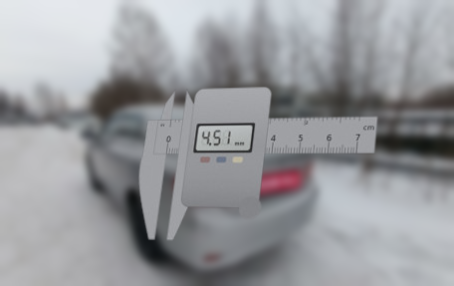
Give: 4.51,mm
